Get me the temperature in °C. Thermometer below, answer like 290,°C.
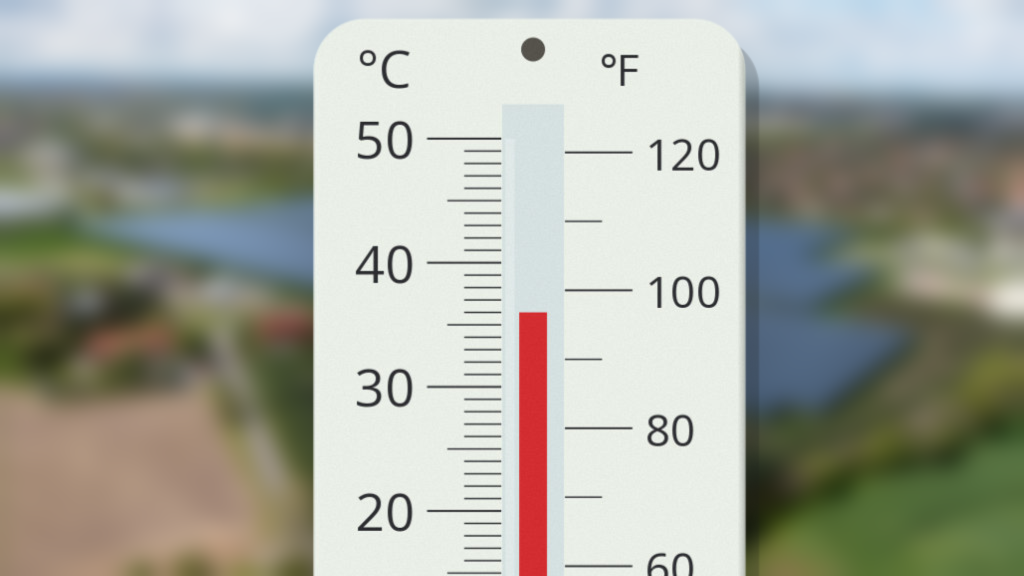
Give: 36,°C
